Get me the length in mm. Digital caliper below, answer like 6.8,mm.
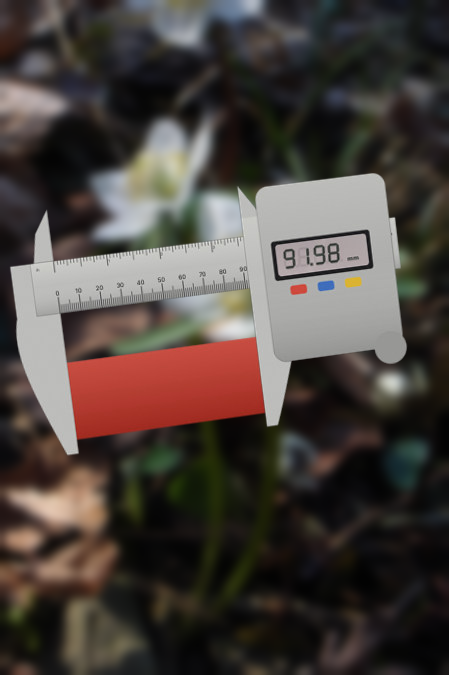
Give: 91.98,mm
